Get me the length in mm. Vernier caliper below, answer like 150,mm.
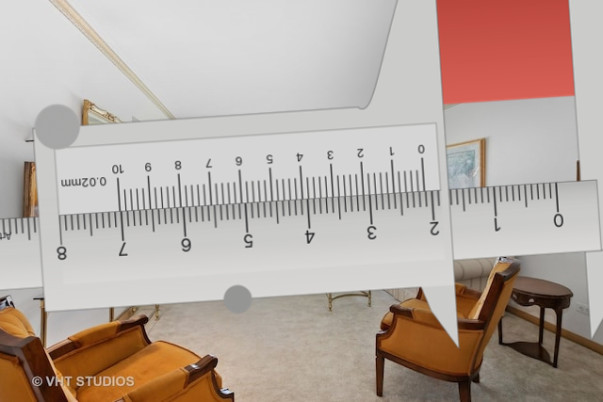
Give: 21.2,mm
